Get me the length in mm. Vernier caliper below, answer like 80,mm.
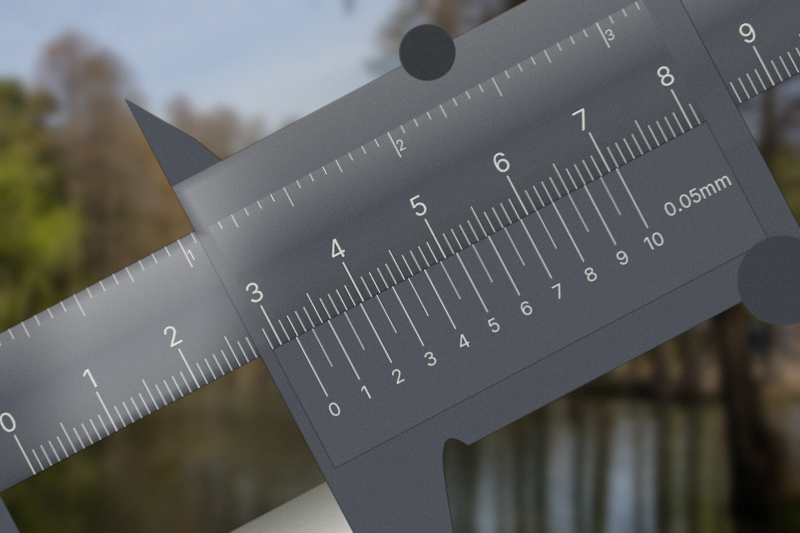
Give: 31.8,mm
